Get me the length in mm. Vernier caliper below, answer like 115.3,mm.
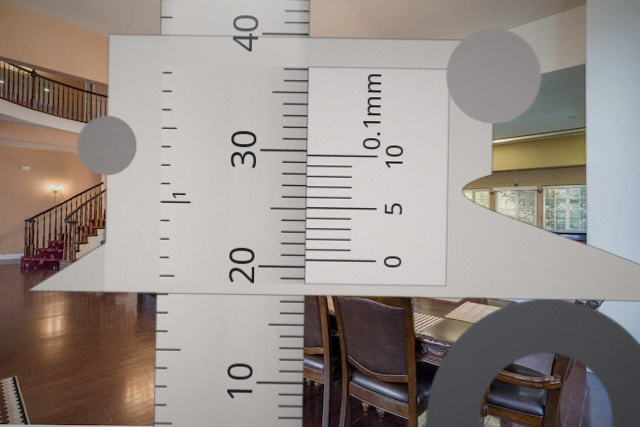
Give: 20.6,mm
